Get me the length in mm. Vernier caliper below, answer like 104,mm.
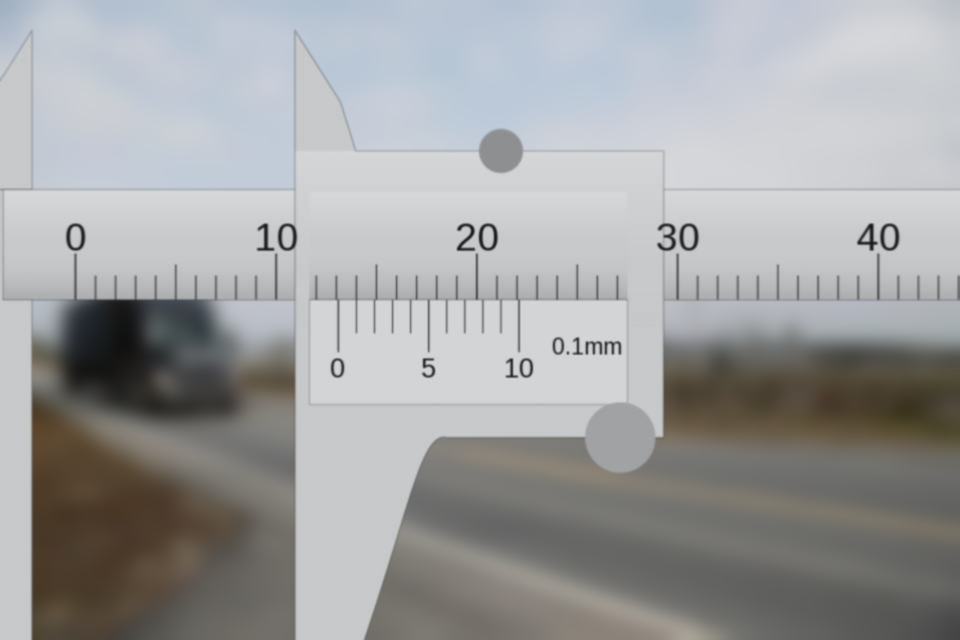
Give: 13.1,mm
